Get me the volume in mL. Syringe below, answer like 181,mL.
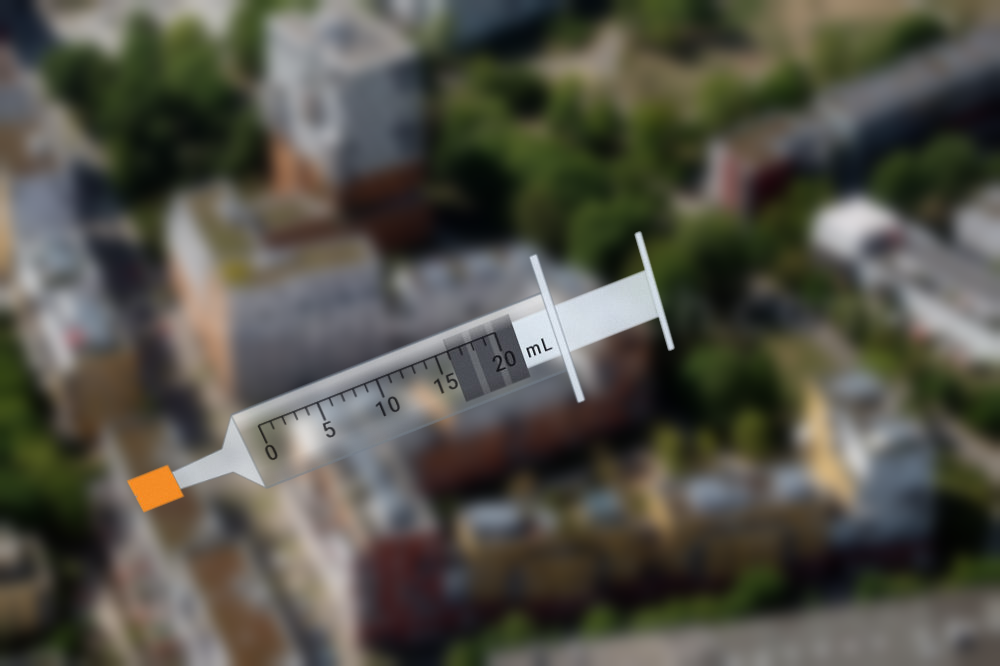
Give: 16,mL
